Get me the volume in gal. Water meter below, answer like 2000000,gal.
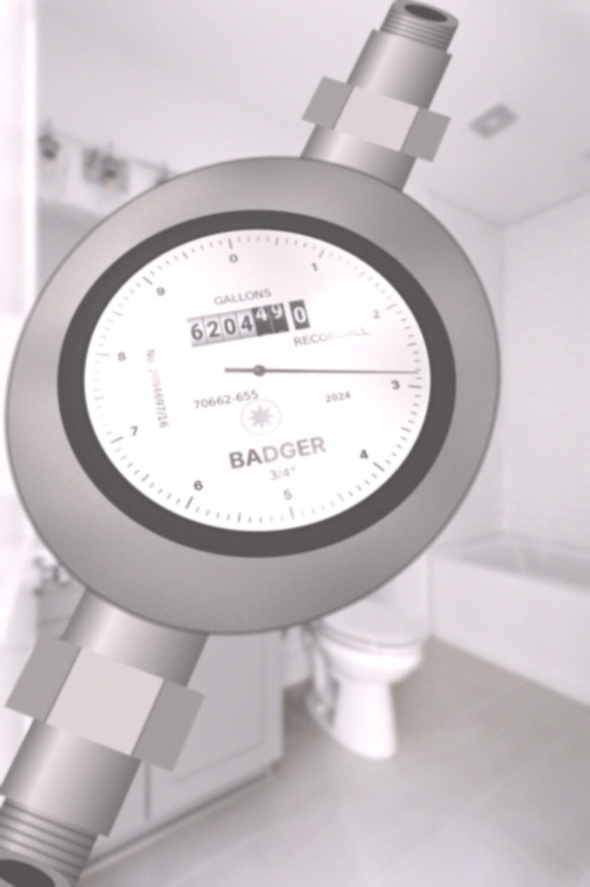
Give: 6204492.8,gal
